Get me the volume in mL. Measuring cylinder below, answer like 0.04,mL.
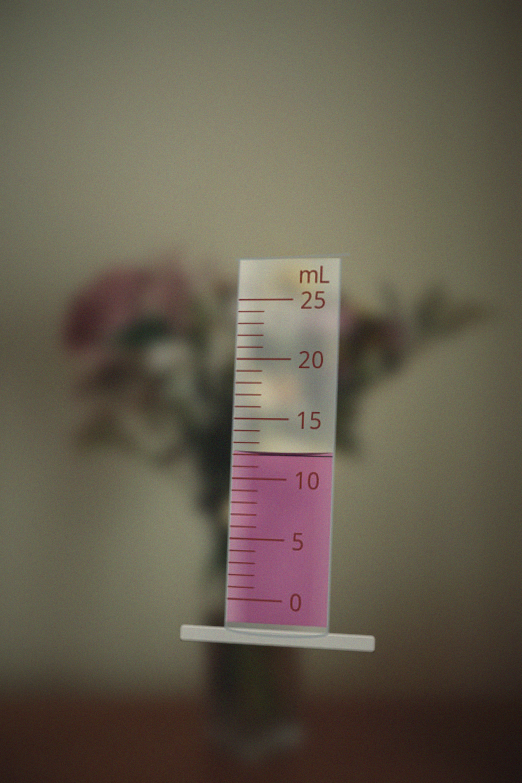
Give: 12,mL
